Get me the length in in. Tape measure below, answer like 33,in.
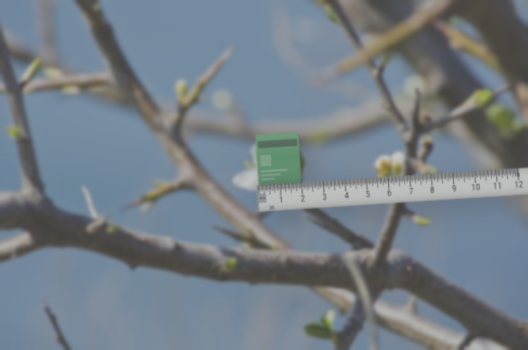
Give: 2,in
